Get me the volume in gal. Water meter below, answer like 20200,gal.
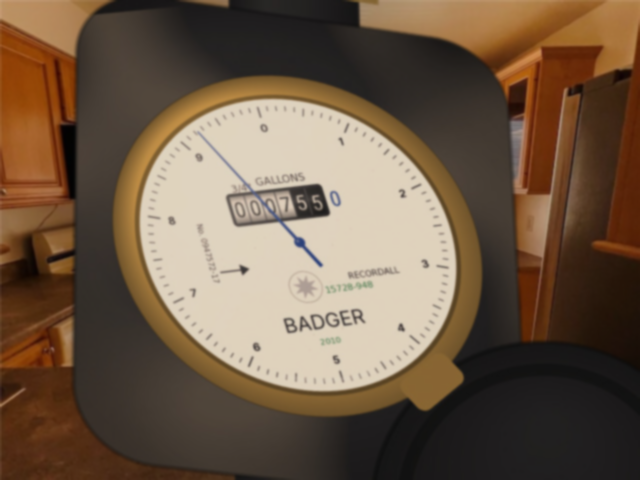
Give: 7549.2,gal
